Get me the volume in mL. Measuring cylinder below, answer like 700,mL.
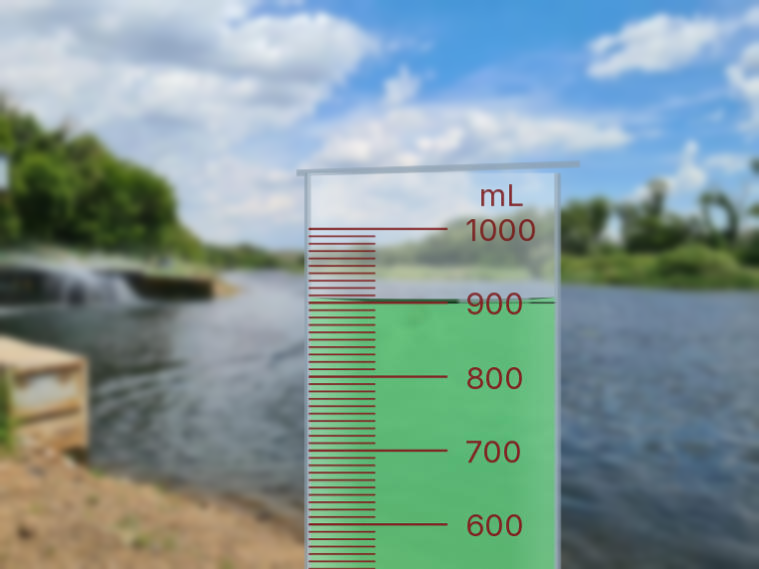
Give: 900,mL
